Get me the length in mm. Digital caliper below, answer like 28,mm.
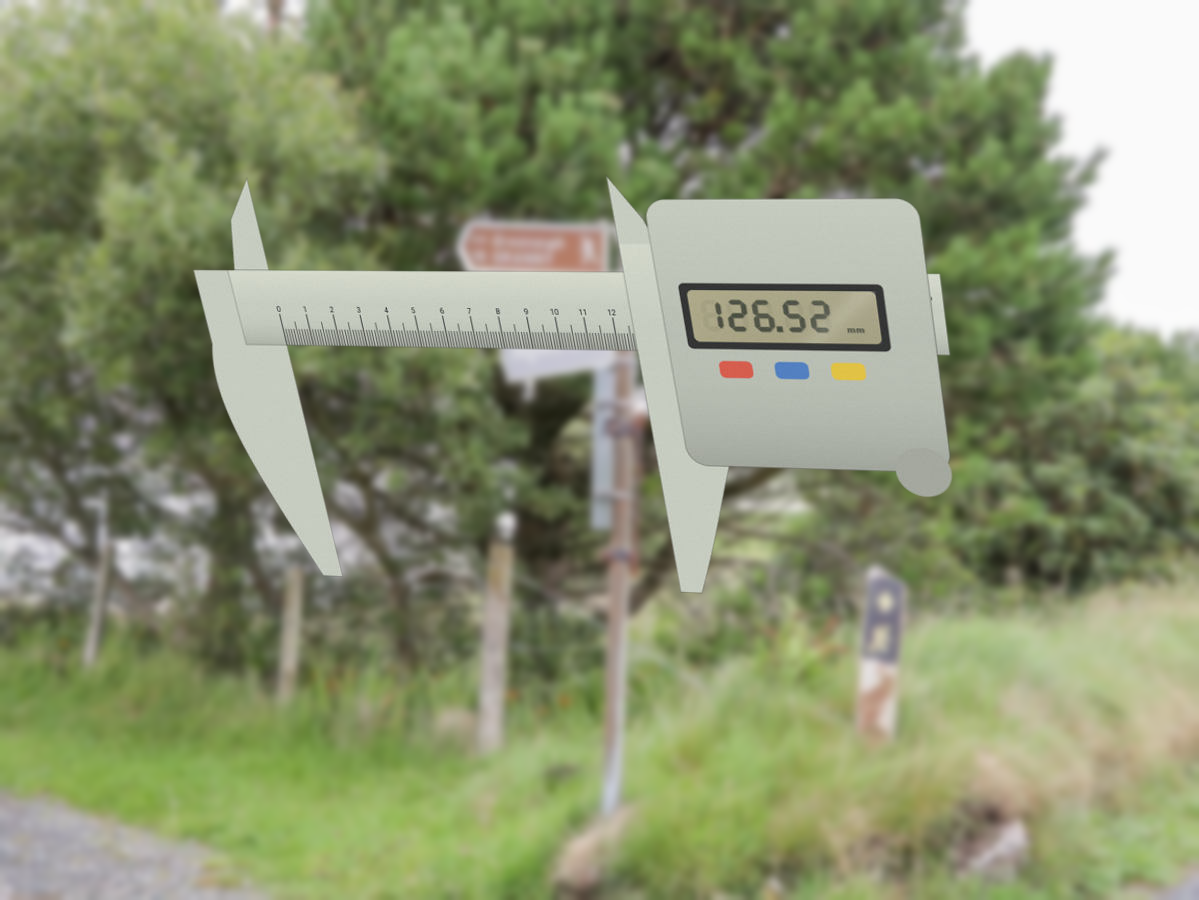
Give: 126.52,mm
